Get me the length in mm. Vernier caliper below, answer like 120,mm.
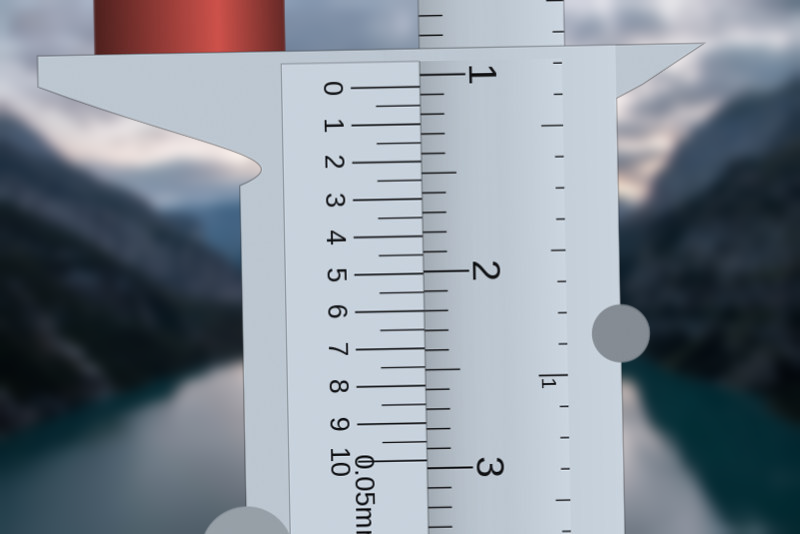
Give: 10.6,mm
